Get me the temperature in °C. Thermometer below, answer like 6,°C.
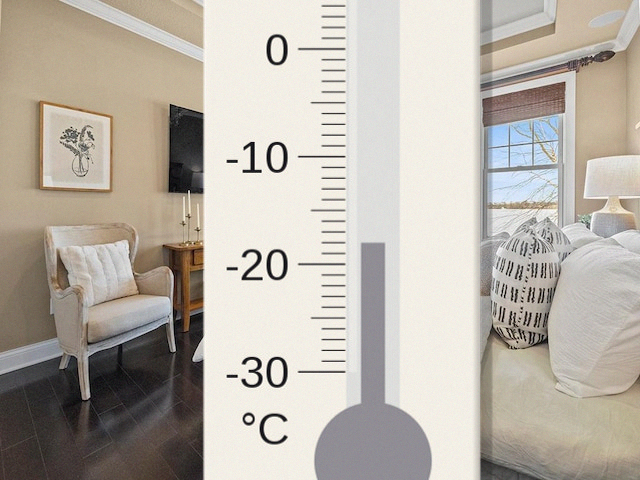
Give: -18,°C
